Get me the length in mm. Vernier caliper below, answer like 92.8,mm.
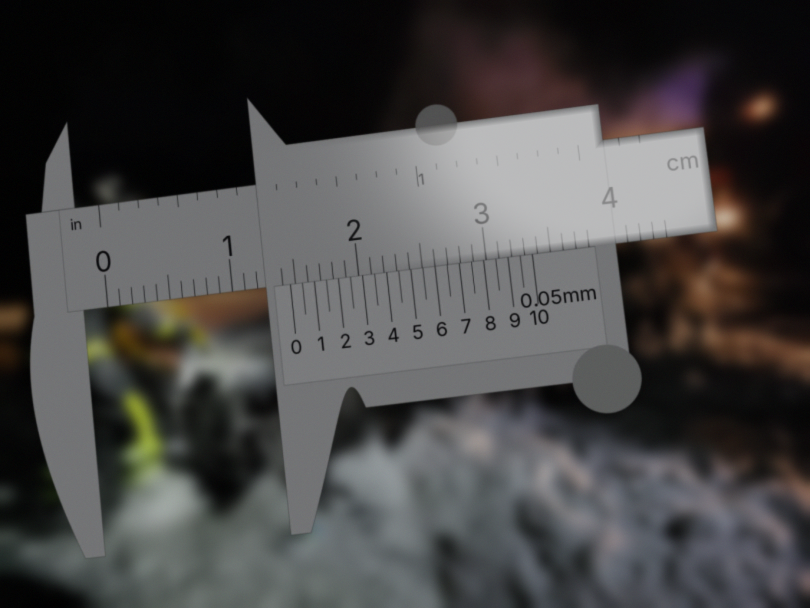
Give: 14.6,mm
